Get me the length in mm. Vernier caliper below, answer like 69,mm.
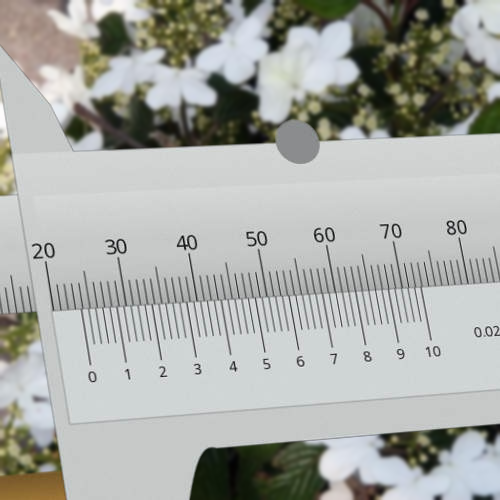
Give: 23.8,mm
